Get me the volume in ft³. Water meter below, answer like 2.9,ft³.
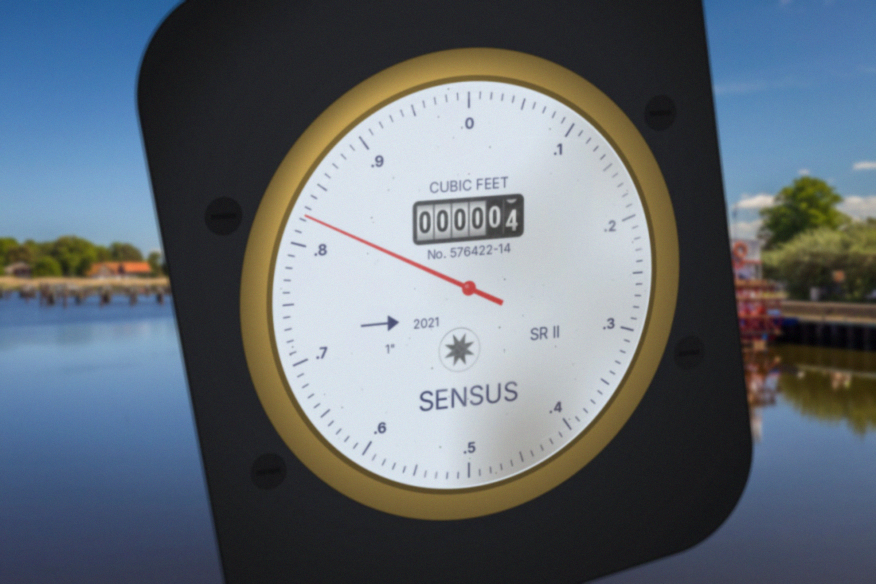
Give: 3.82,ft³
